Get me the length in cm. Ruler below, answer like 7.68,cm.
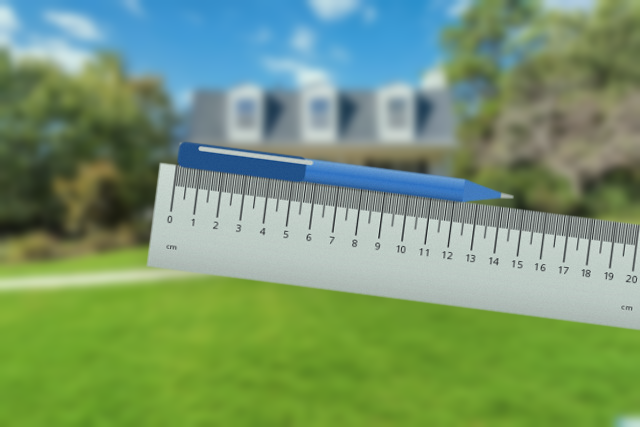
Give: 14.5,cm
